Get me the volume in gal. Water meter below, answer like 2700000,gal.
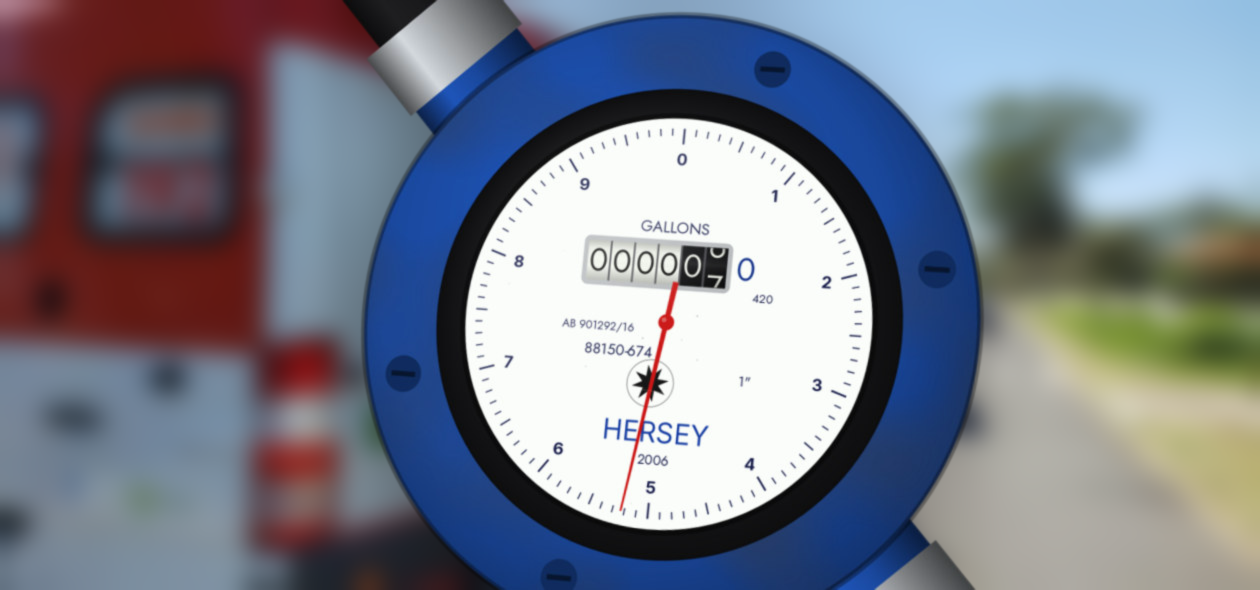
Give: 65.2,gal
